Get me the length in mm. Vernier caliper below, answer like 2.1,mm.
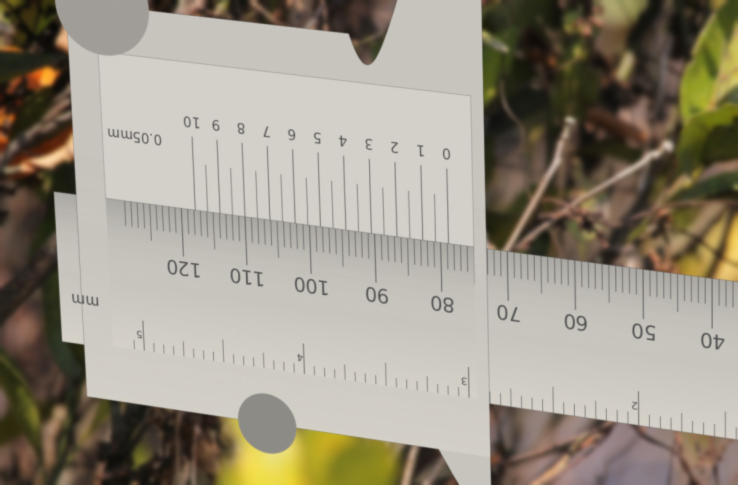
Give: 78.8,mm
